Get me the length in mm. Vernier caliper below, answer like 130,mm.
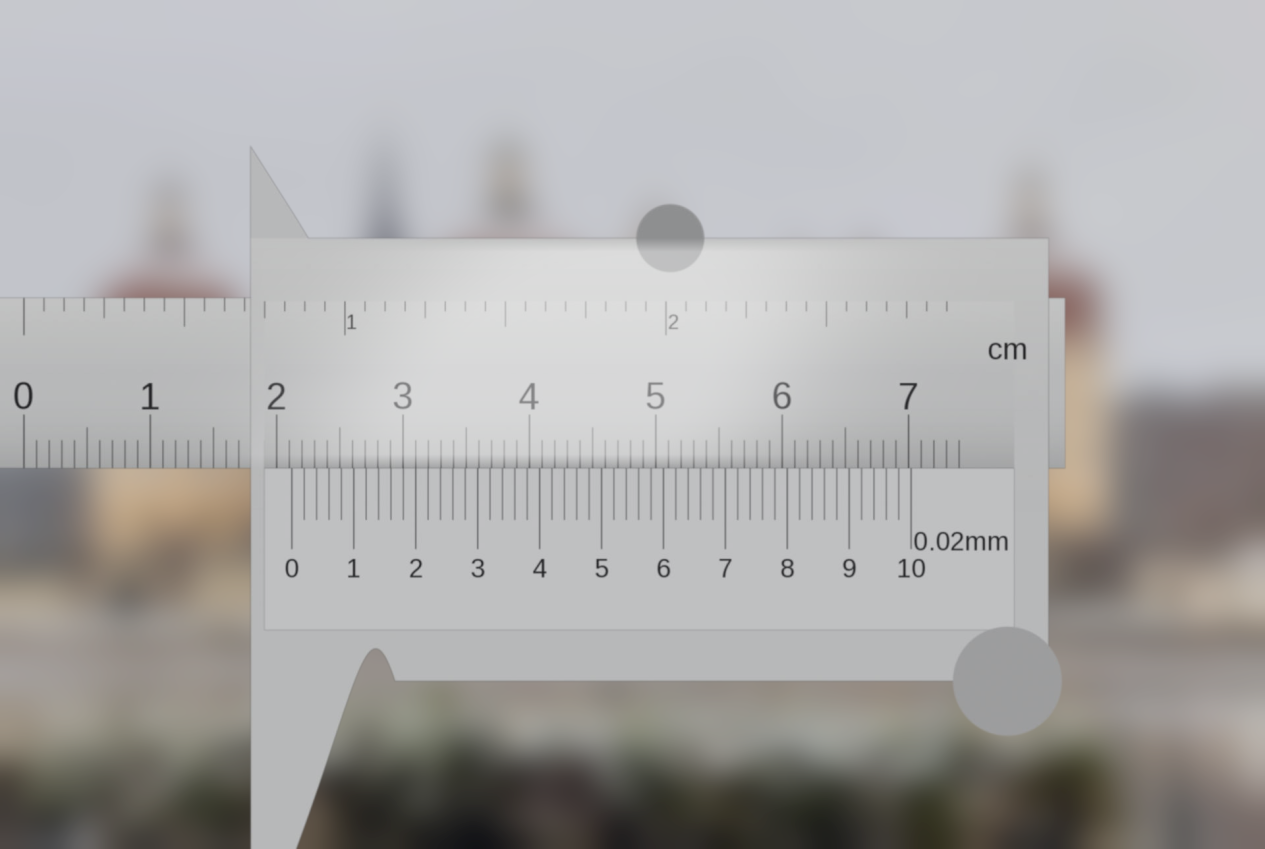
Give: 21.2,mm
